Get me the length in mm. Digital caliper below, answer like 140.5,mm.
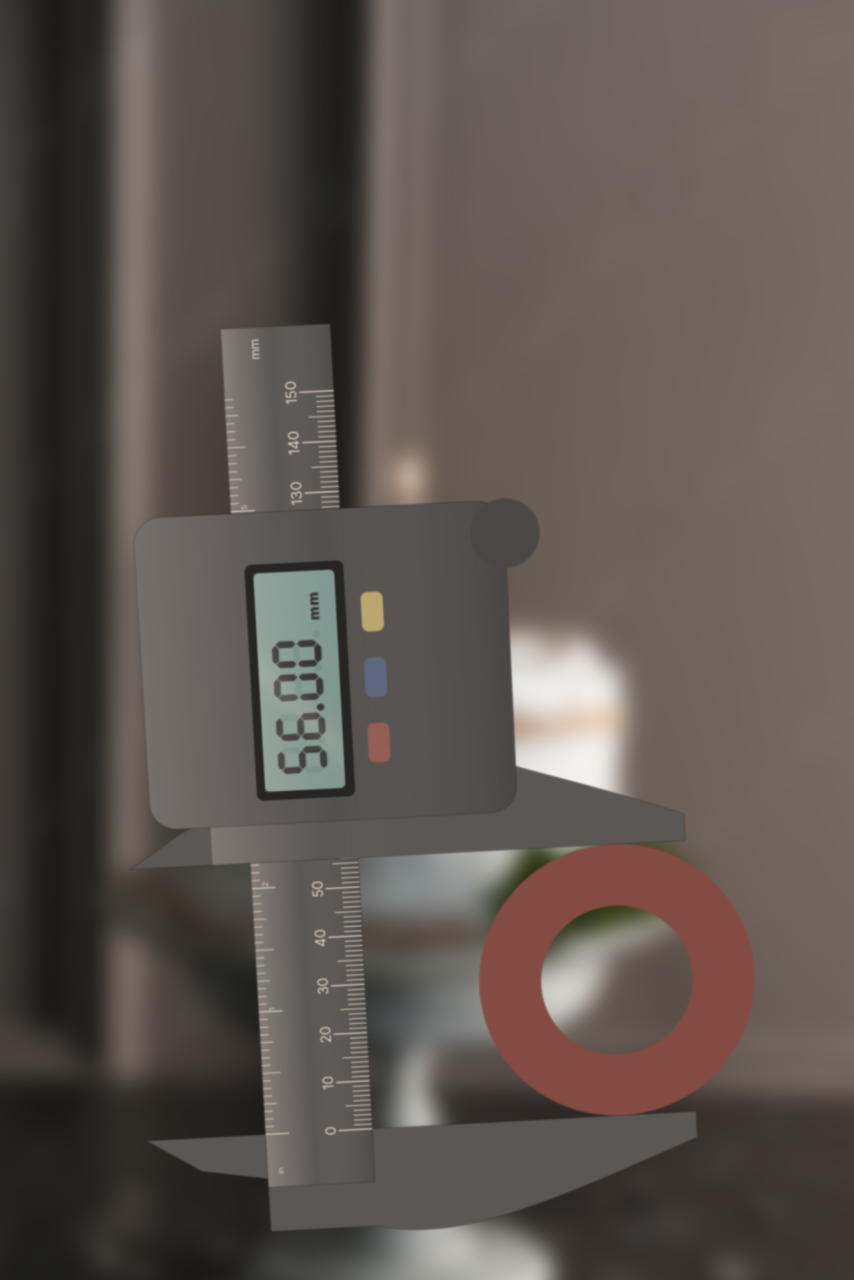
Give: 56.00,mm
